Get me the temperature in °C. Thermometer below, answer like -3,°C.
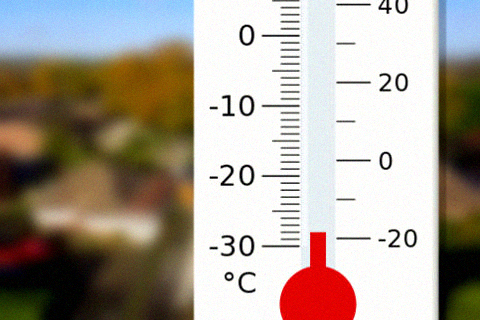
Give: -28,°C
